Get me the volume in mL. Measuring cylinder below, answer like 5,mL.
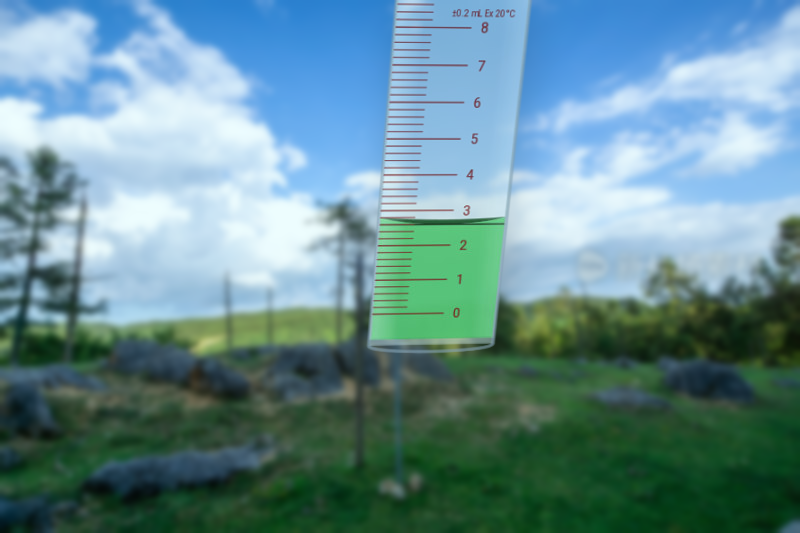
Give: 2.6,mL
